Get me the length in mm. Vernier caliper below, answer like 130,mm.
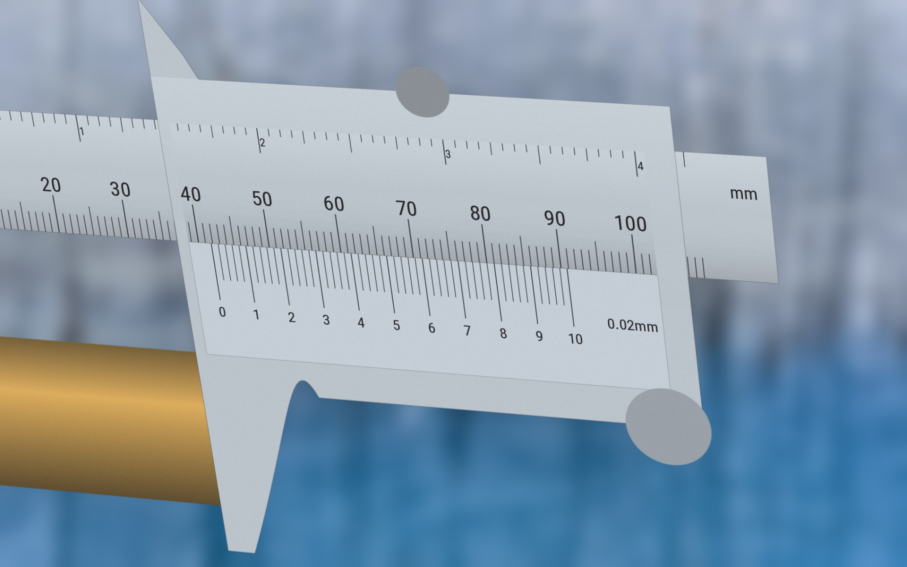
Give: 41.8,mm
